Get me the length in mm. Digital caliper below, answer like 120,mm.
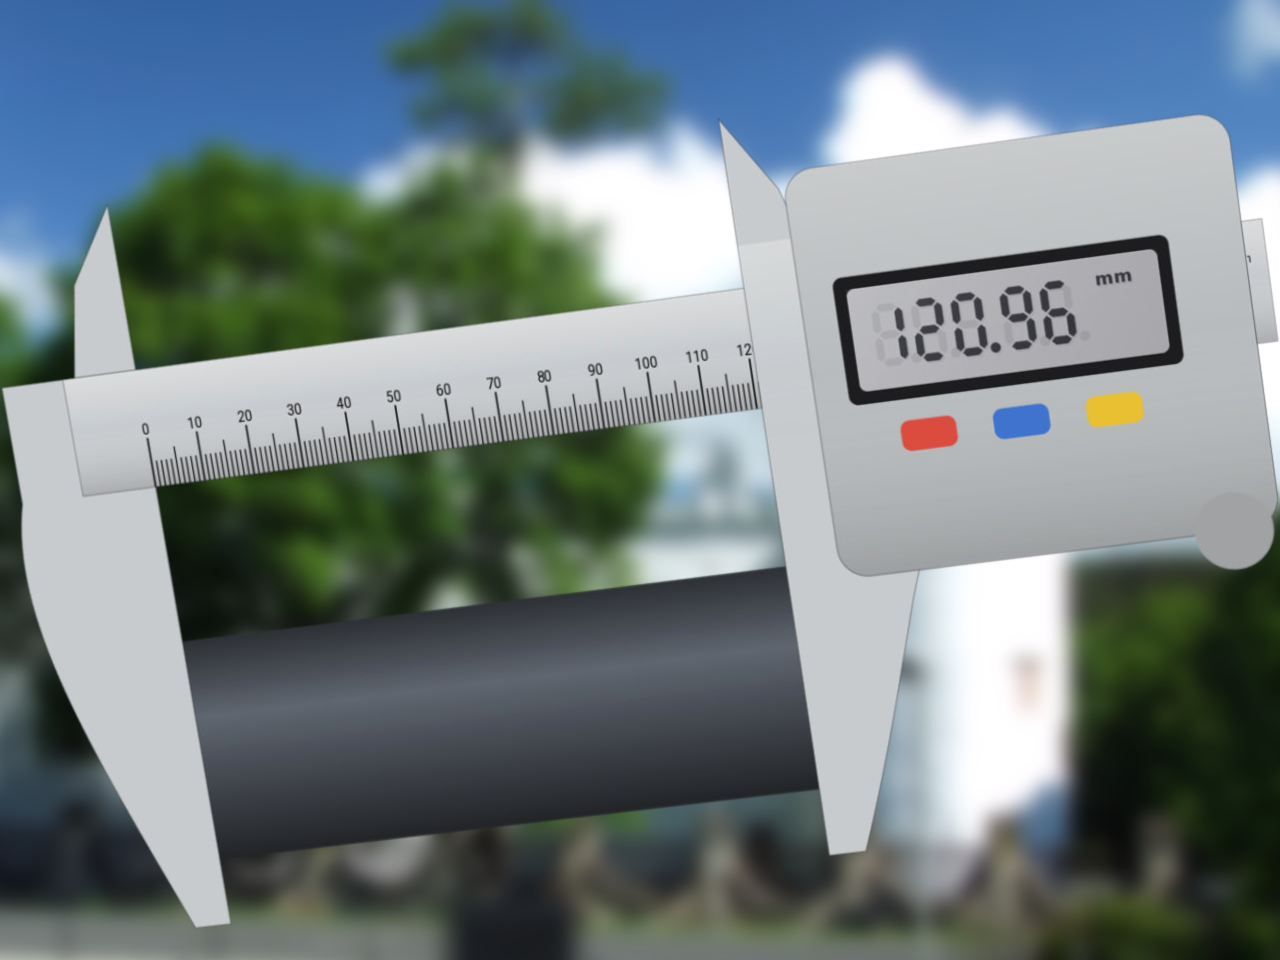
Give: 120.96,mm
